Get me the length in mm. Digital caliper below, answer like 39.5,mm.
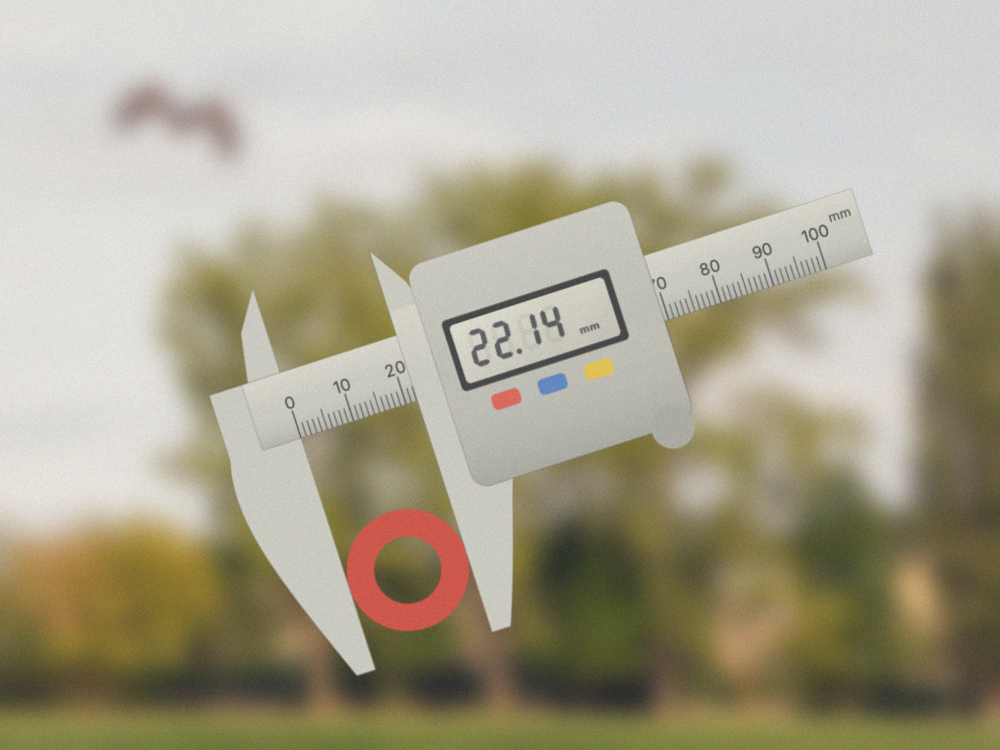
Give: 22.14,mm
